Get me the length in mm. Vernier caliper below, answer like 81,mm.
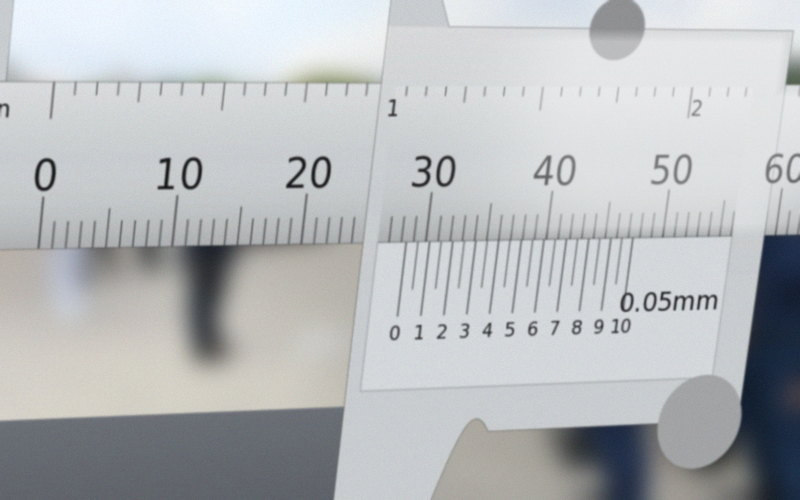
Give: 28.4,mm
